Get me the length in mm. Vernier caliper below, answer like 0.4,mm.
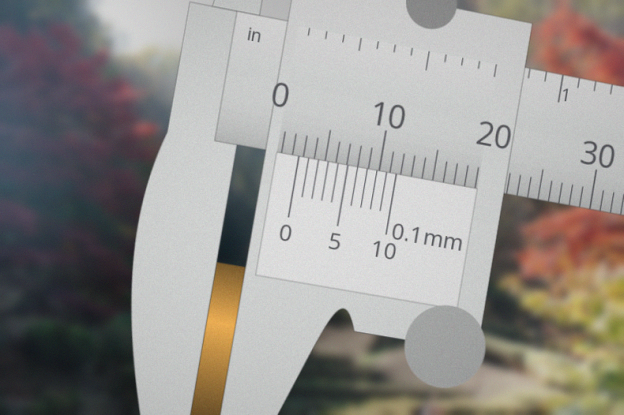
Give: 2.6,mm
